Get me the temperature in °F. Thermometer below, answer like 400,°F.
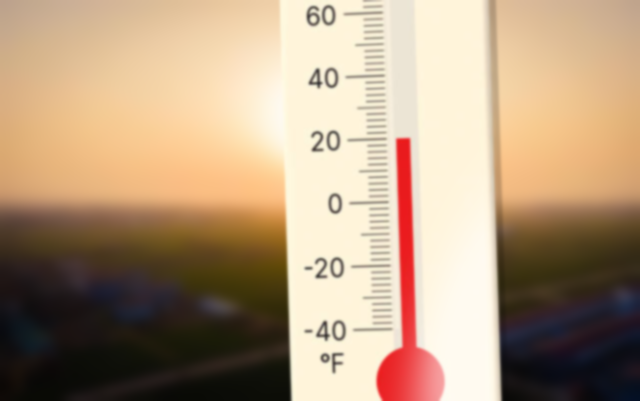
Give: 20,°F
